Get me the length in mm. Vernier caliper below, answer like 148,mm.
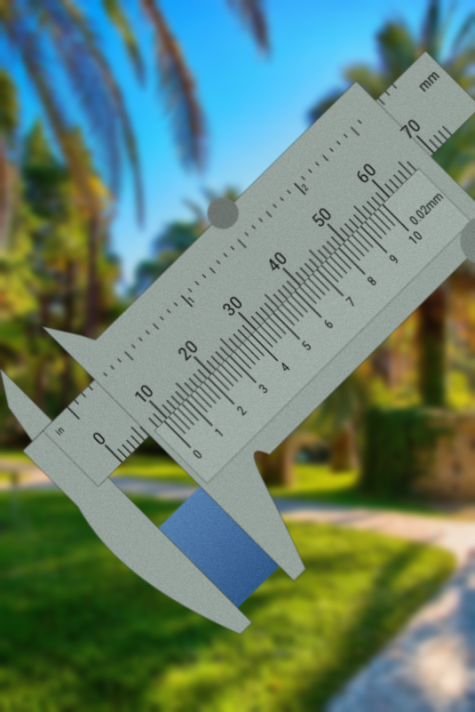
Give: 9.4,mm
